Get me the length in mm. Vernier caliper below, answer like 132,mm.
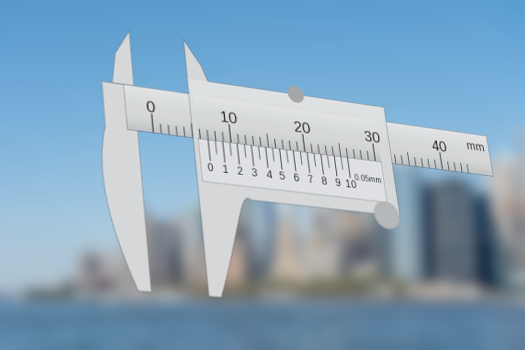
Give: 7.0,mm
